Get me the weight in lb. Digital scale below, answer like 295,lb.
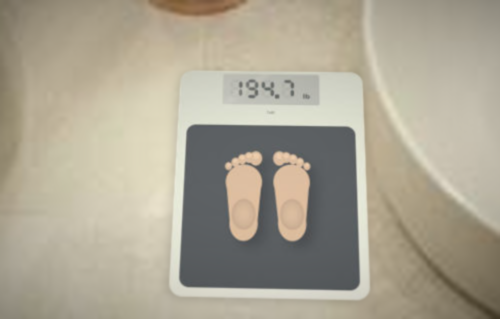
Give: 194.7,lb
